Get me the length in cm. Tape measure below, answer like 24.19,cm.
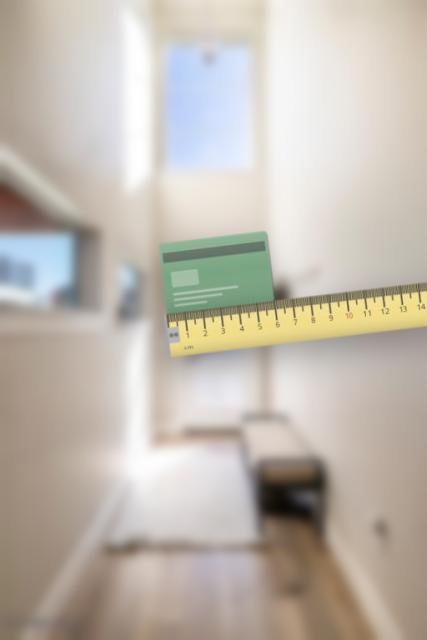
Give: 6,cm
